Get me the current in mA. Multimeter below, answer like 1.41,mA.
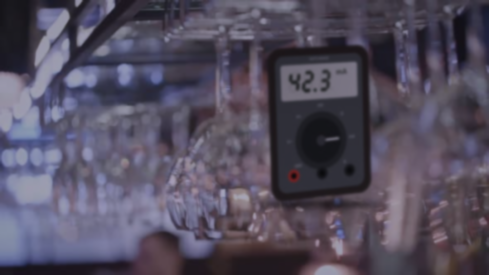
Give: 42.3,mA
